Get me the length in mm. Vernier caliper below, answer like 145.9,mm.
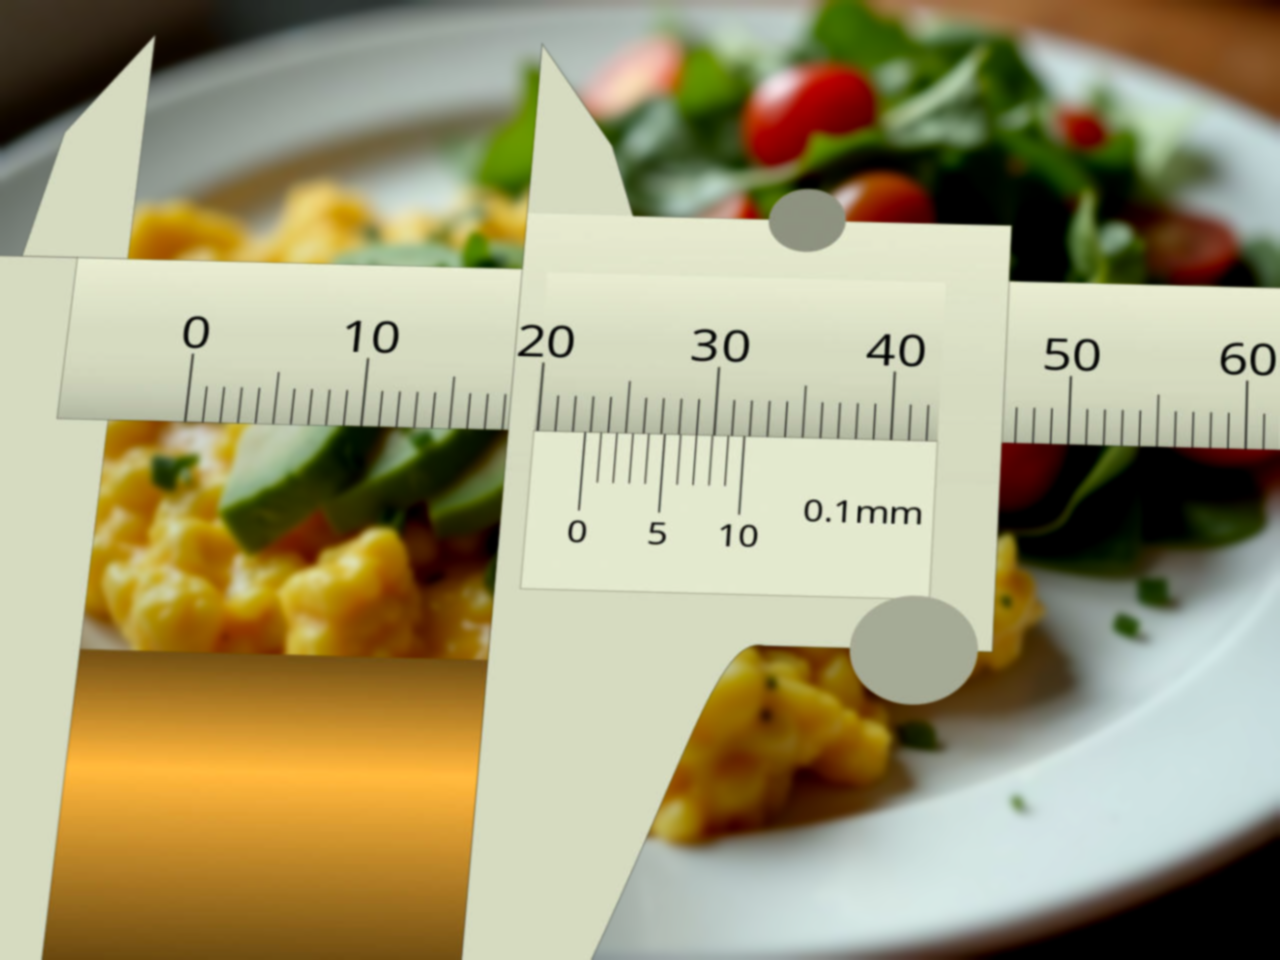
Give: 22.7,mm
